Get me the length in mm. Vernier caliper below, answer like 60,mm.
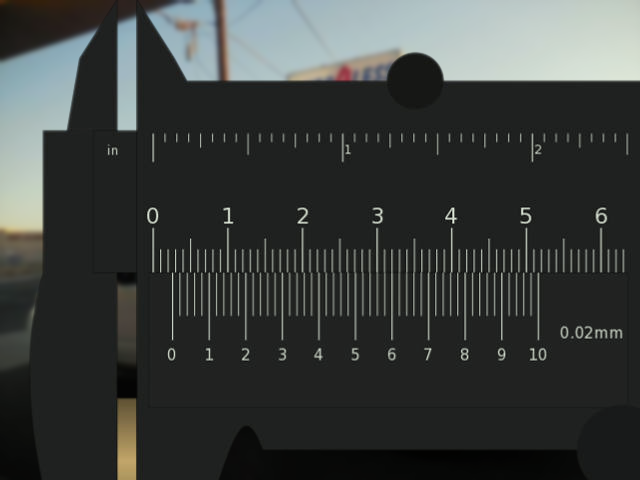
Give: 2.6,mm
